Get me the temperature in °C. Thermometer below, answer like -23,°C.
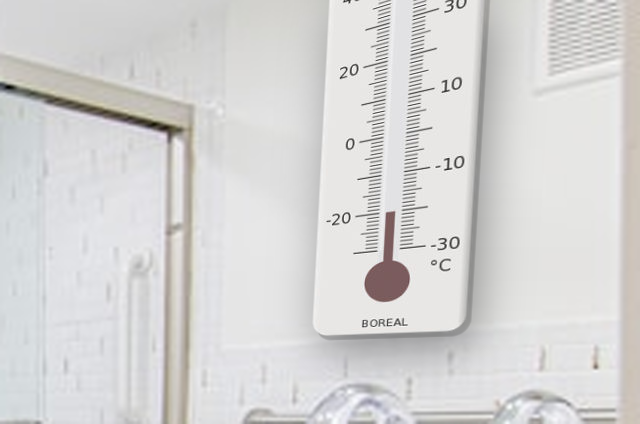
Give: -20,°C
